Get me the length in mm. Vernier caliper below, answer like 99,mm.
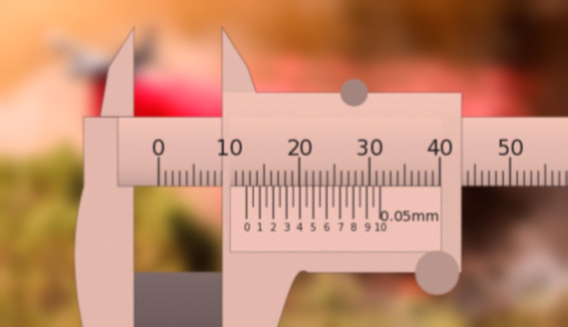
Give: 12.5,mm
